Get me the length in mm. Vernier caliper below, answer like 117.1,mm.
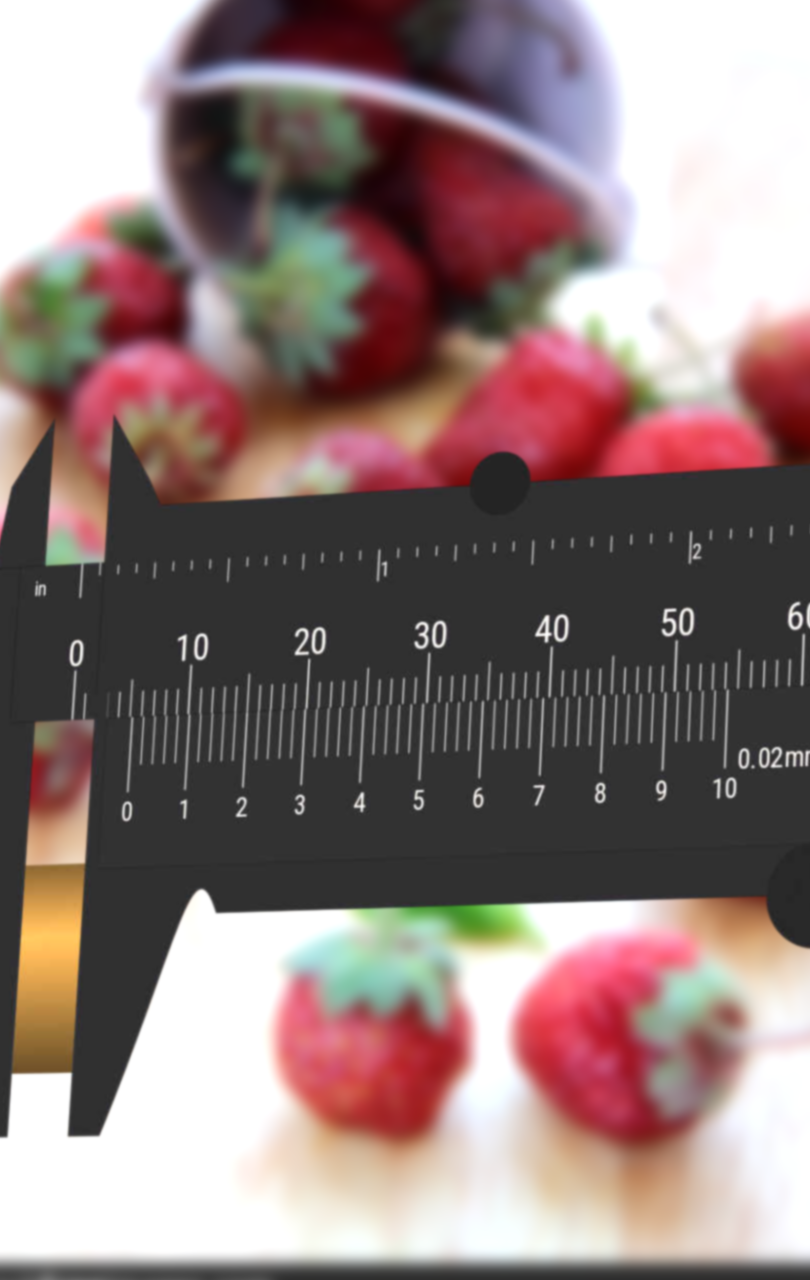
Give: 5.2,mm
